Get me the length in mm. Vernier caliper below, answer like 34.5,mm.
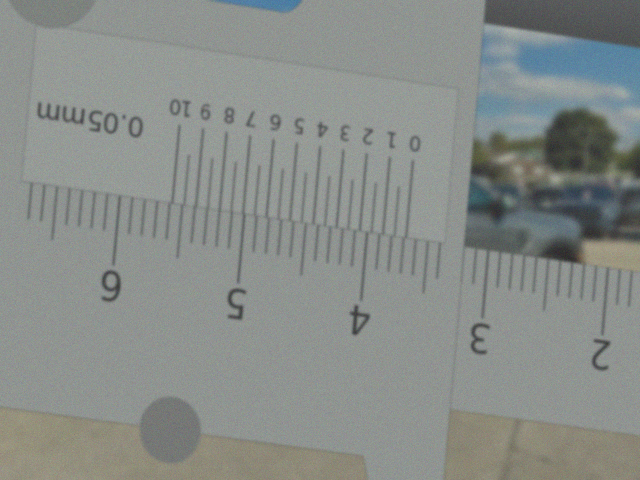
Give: 36.8,mm
